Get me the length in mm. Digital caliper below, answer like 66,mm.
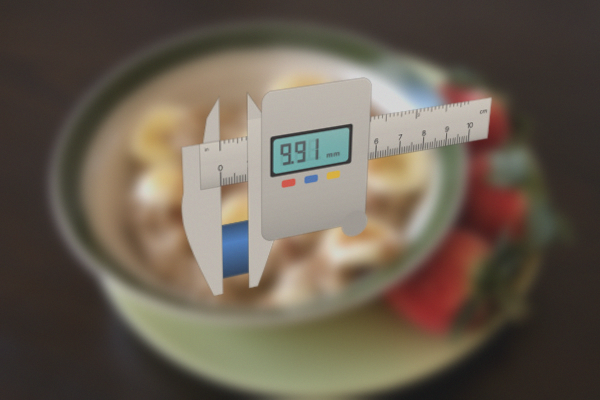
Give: 9.91,mm
